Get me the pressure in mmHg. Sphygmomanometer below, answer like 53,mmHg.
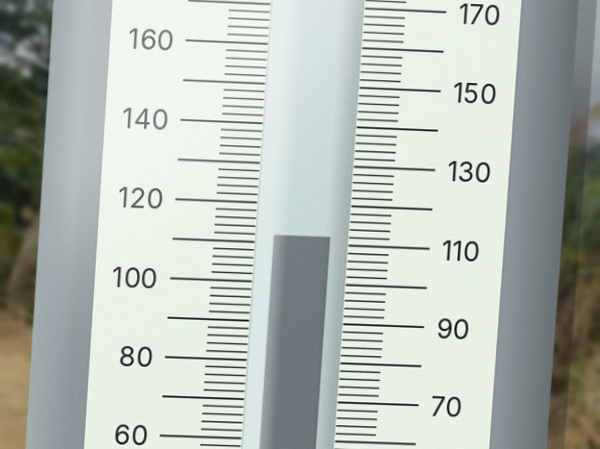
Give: 112,mmHg
